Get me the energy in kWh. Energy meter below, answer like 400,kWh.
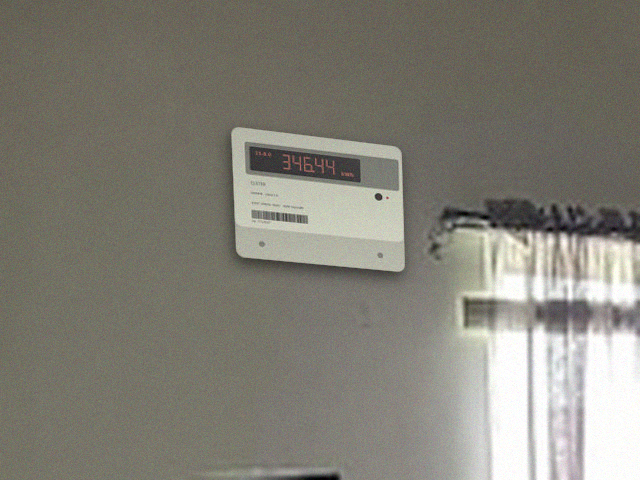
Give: 346.44,kWh
